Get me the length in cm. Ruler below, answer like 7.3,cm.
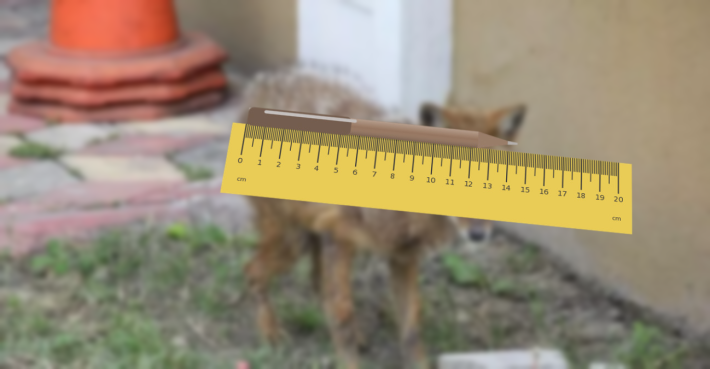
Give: 14.5,cm
